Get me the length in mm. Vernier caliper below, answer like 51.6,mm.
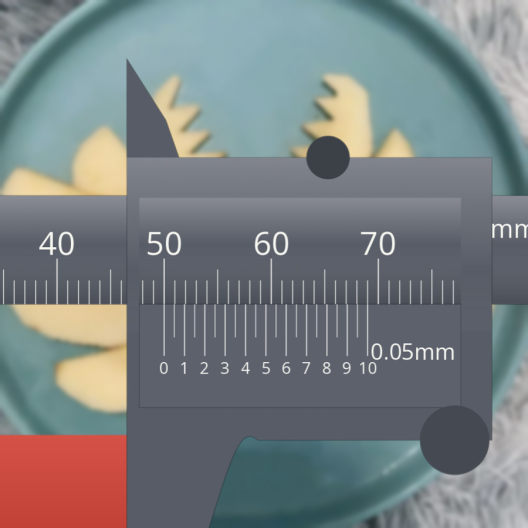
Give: 50.0,mm
